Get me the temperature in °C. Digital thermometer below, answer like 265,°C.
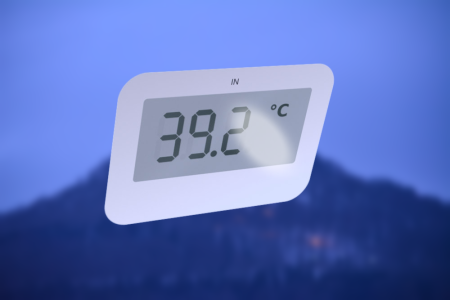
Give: 39.2,°C
